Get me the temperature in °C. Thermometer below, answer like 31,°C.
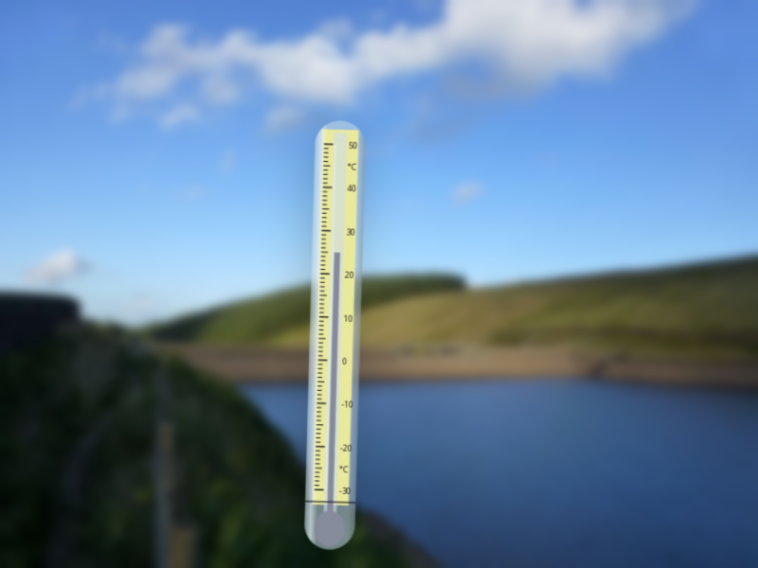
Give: 25,°C
